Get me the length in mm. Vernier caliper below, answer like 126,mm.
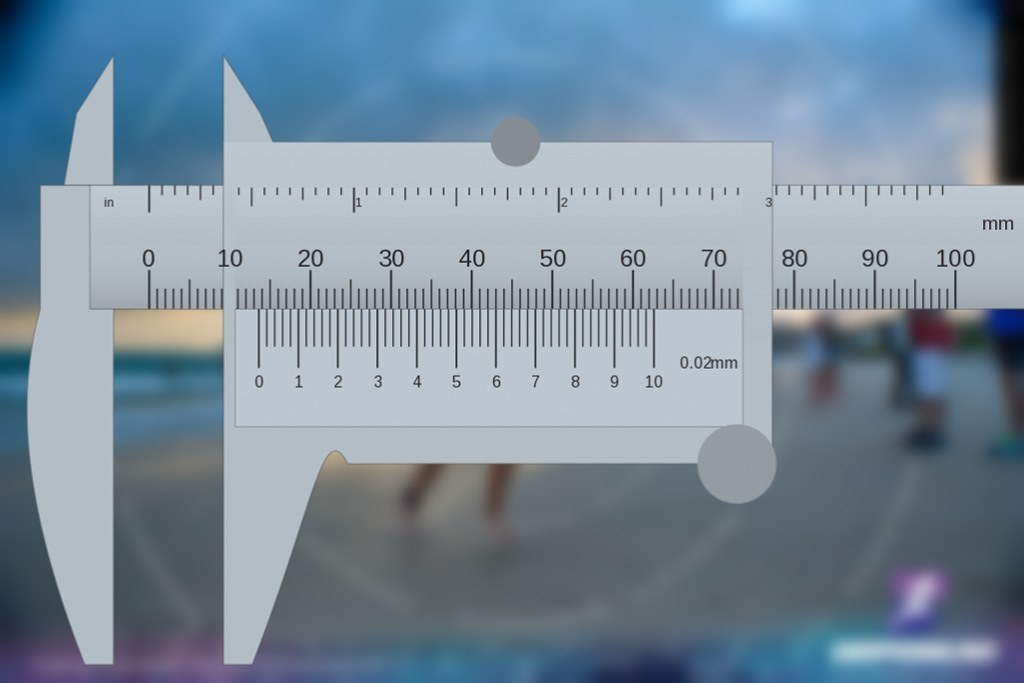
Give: 13.6,mm
